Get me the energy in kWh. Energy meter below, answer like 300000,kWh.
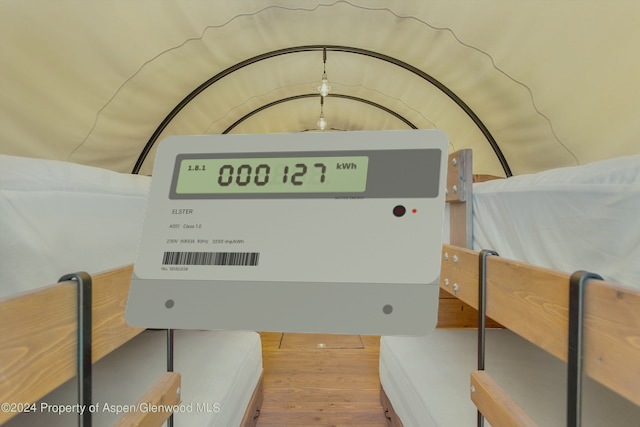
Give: 127,kWh
